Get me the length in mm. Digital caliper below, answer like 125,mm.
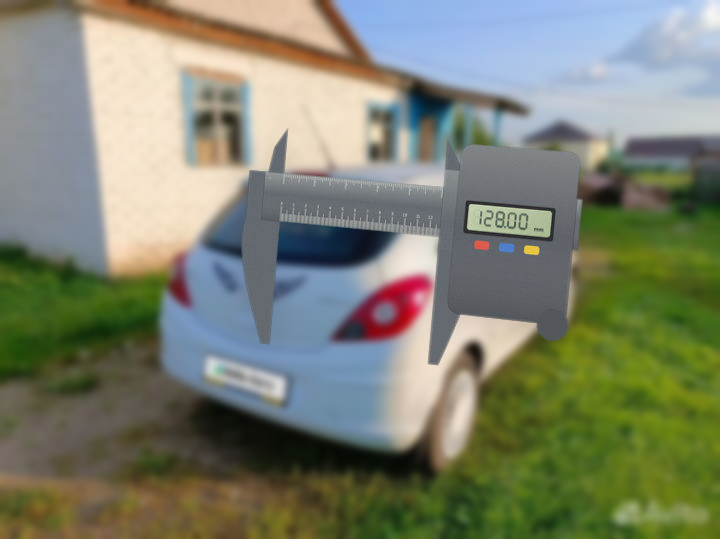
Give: 128.00,mm
